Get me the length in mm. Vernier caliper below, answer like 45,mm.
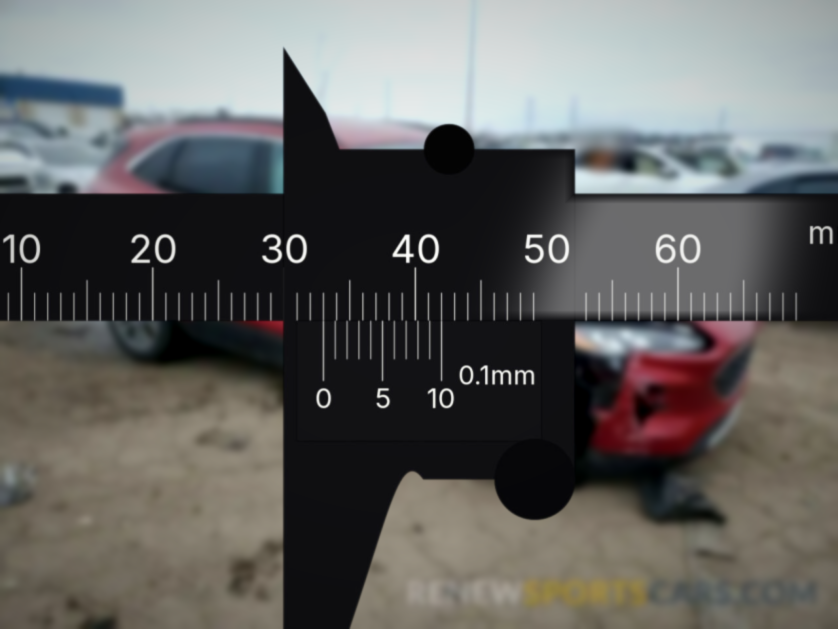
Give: 33.0,mm
